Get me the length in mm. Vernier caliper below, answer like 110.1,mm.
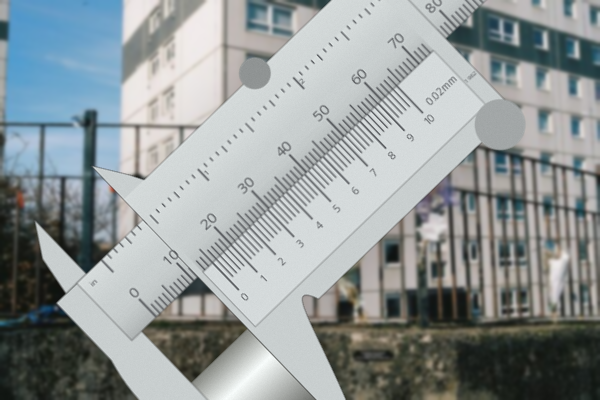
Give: 15.0,mm
